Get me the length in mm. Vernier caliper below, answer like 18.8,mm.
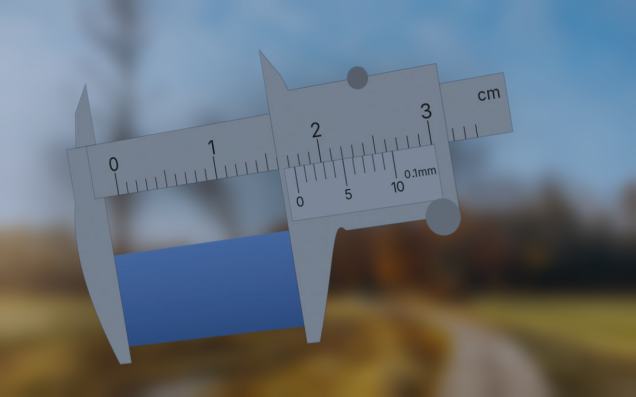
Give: 17.5,mm
